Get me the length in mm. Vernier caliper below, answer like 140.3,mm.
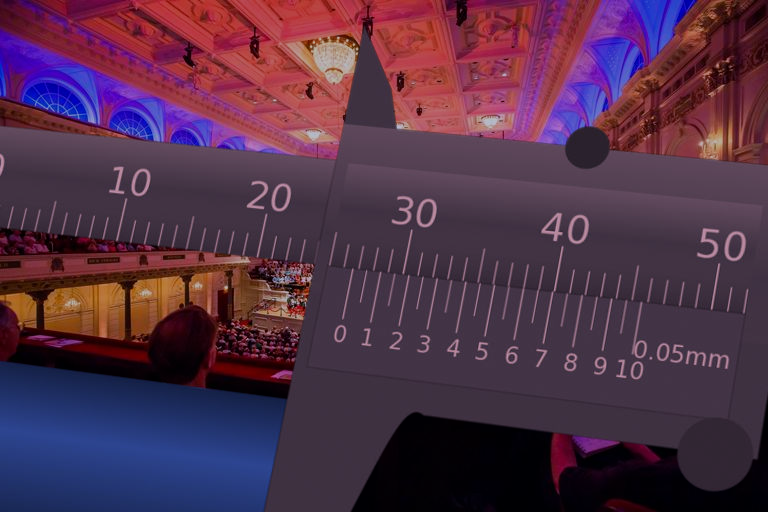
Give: 26.6,mm
